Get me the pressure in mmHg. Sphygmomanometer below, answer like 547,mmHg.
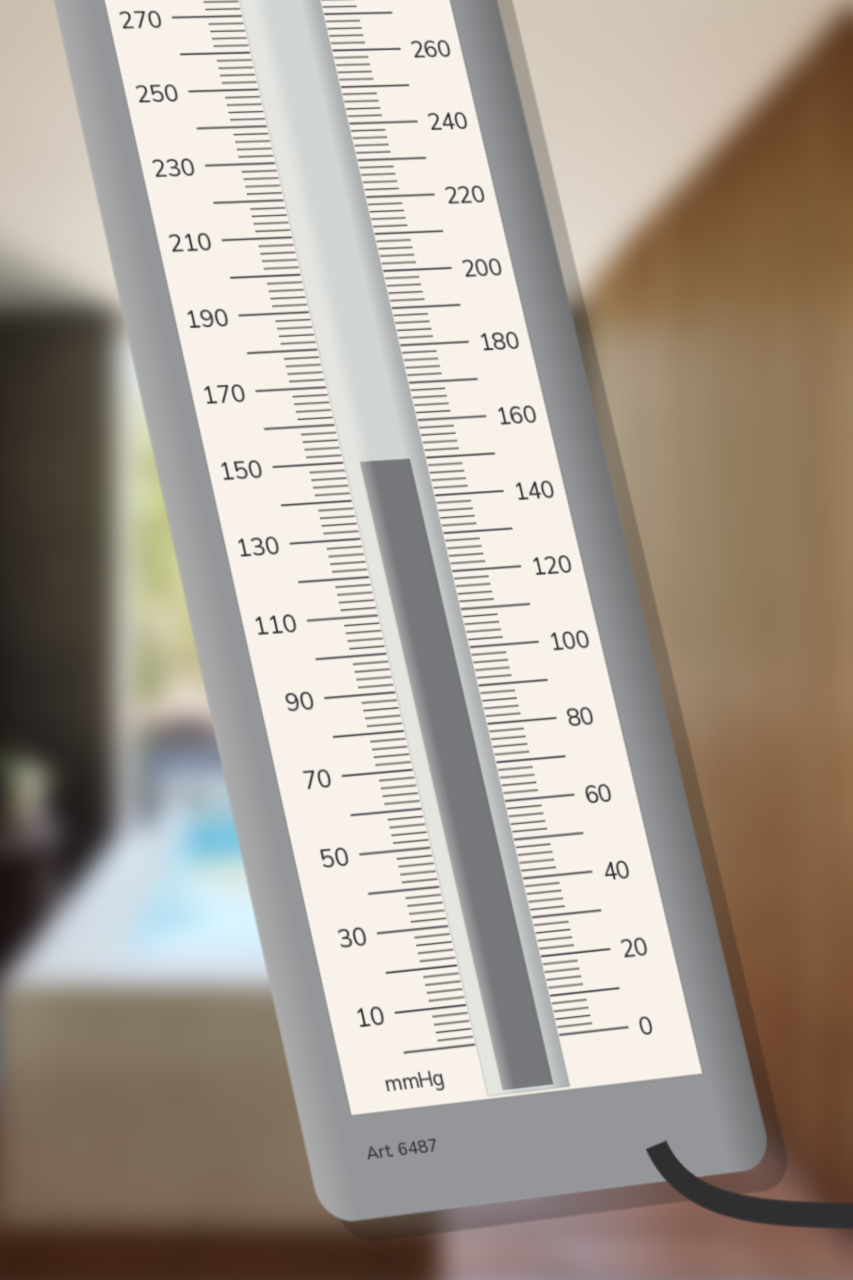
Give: 150,mmHg
